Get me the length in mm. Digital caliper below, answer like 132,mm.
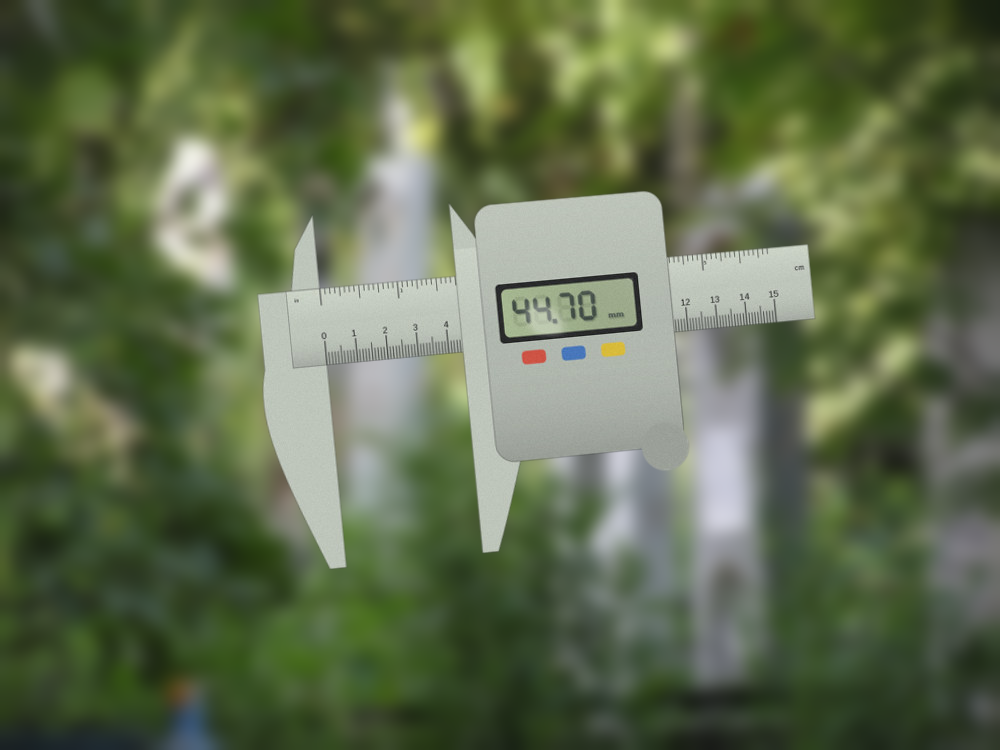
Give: 44.70,mm
